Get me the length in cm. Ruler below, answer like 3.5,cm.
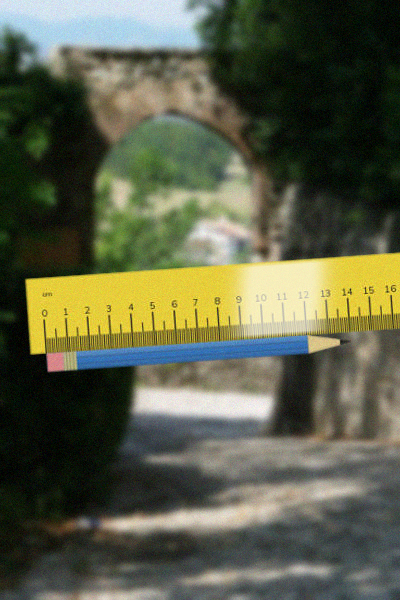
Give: 14,cm
